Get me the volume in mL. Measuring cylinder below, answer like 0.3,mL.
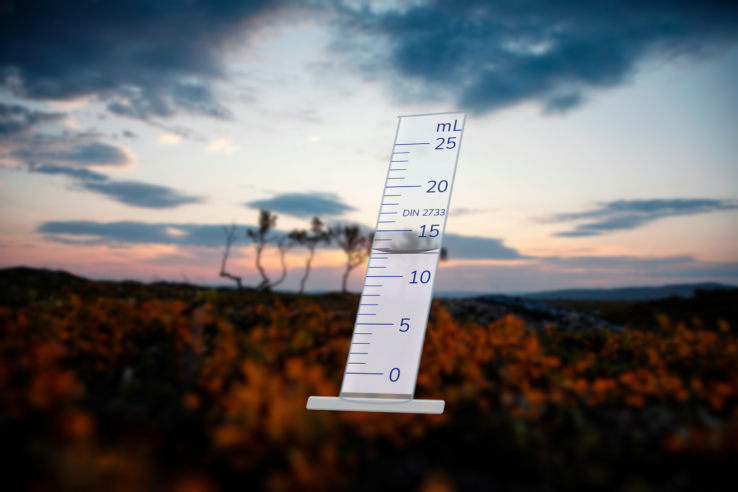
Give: 12.5,mL
